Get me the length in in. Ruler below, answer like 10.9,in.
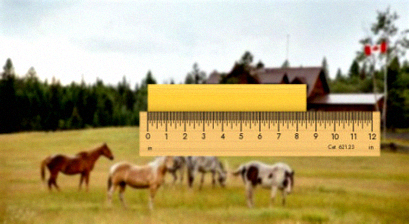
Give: 8.5,in
